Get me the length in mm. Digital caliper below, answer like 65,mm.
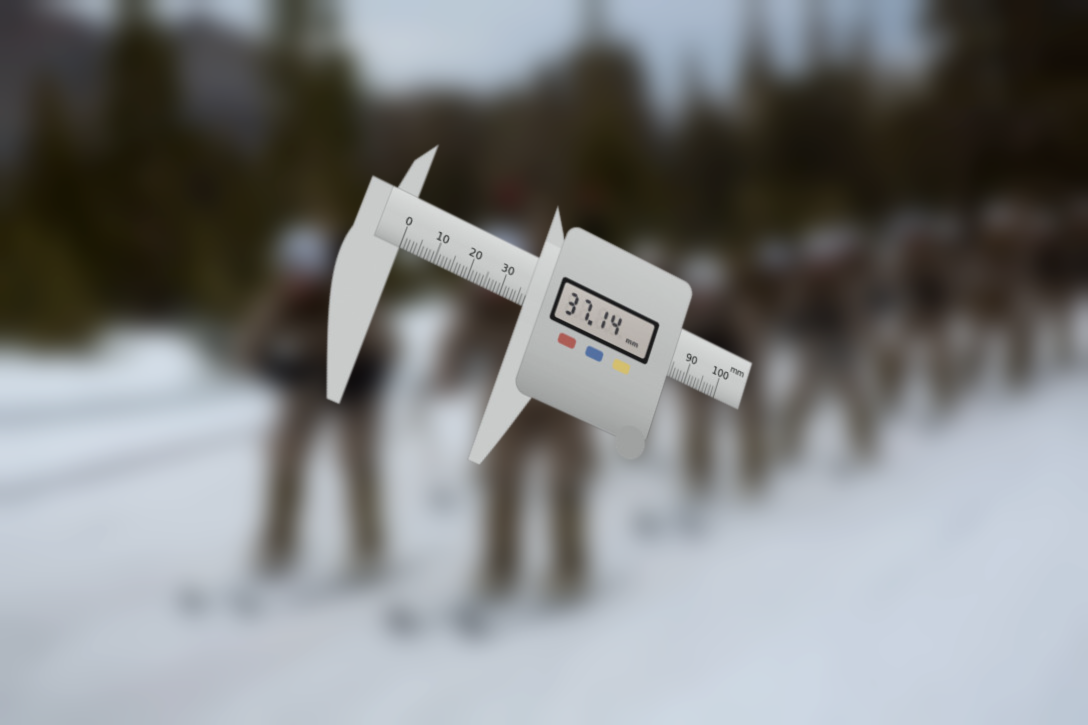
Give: 37.14,mm
